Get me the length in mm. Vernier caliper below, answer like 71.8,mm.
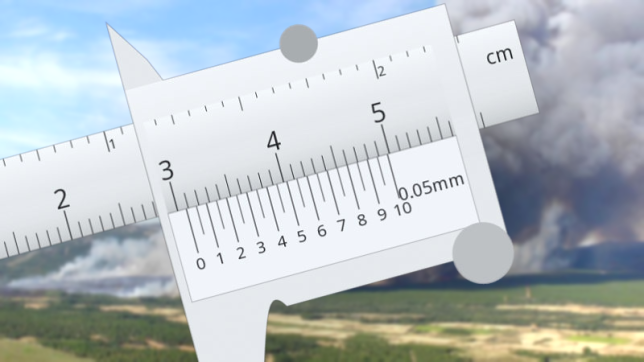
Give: 30.8,mm
